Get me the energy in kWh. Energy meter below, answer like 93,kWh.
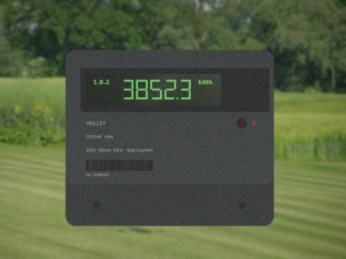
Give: 3852.3,kWh
